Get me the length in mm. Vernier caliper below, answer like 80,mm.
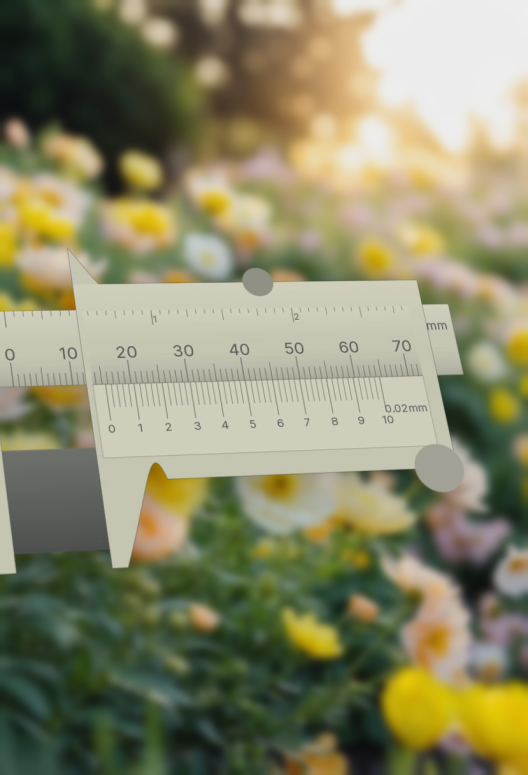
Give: 15.6,mm
